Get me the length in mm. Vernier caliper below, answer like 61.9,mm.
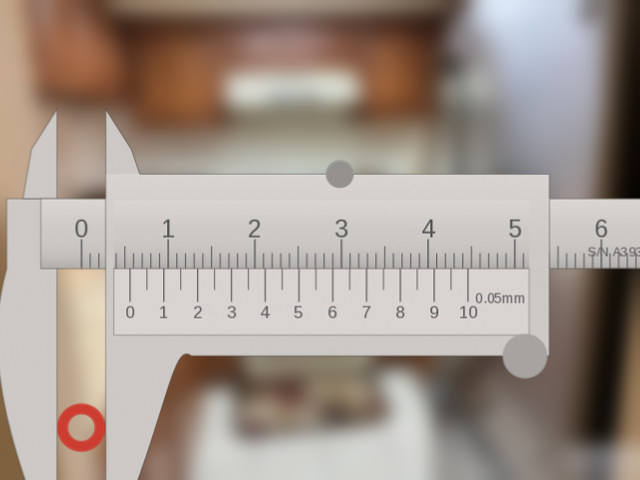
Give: 5.6,mm
